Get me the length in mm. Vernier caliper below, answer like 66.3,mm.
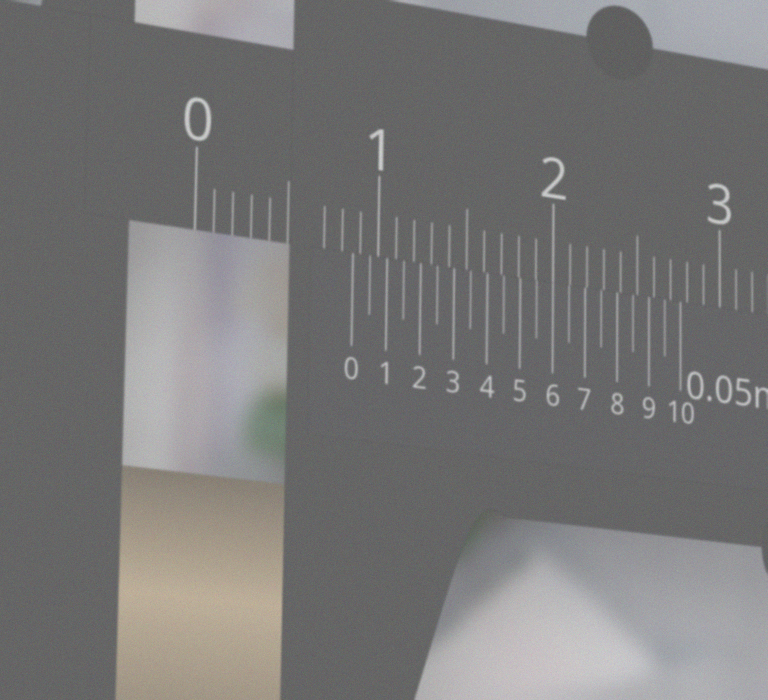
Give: 8.6,mm
